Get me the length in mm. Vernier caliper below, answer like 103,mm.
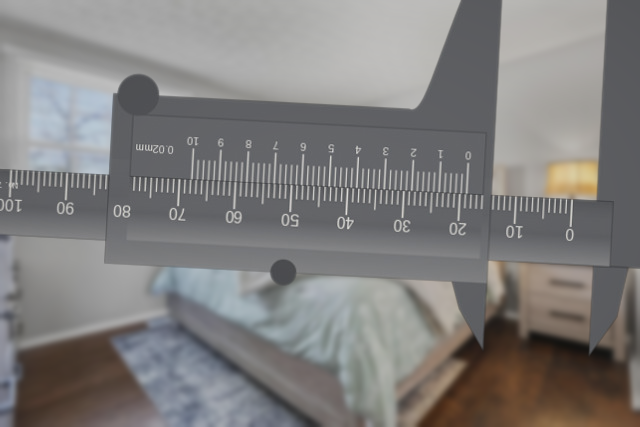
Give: 18.8,mm
